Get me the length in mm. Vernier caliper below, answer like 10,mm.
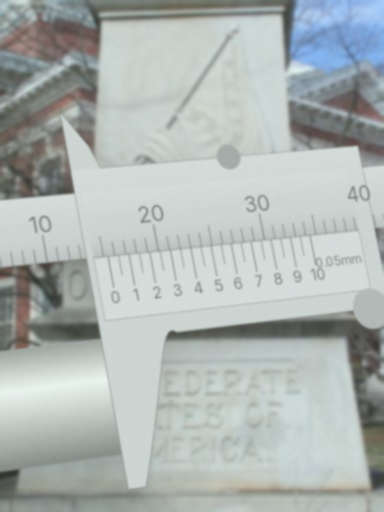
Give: 15.4,mm
